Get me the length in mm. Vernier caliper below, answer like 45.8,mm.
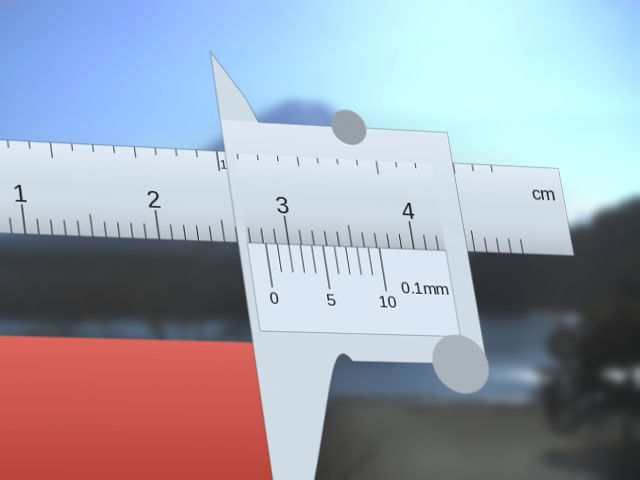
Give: 28.2,mm
